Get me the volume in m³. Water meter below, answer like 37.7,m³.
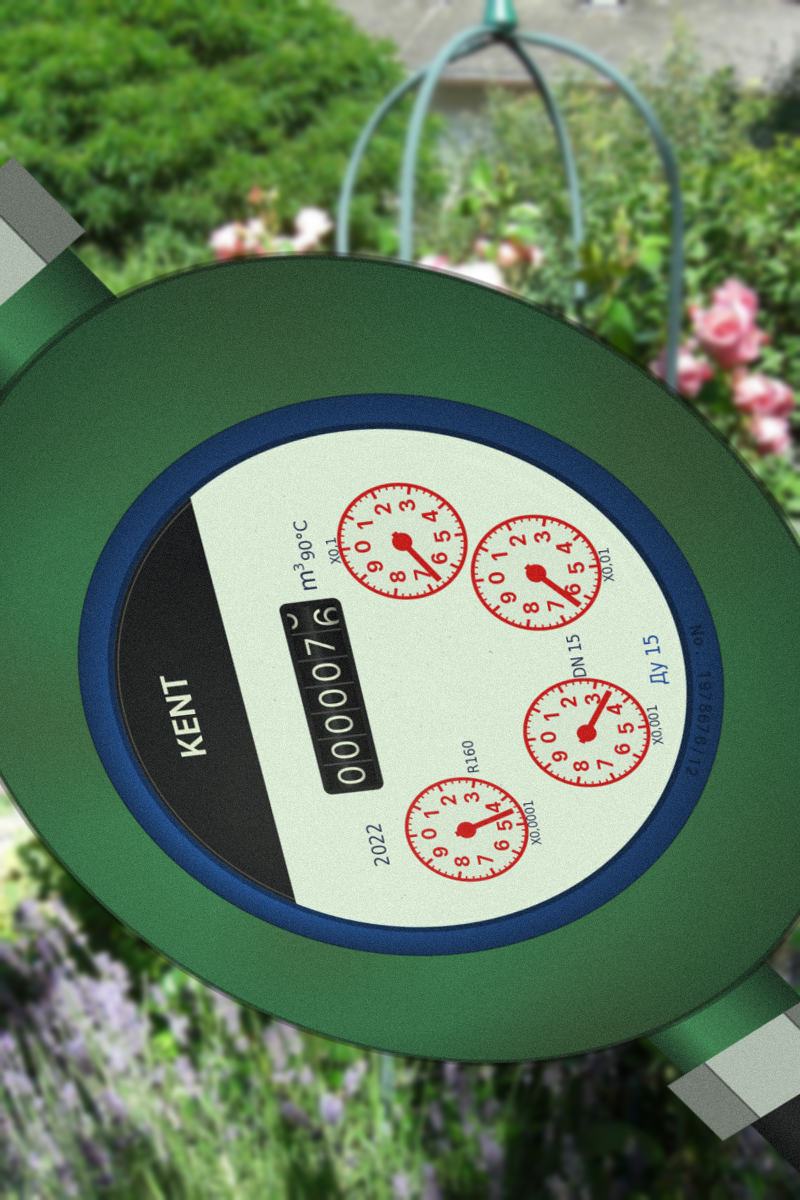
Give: 75.6634,m³
